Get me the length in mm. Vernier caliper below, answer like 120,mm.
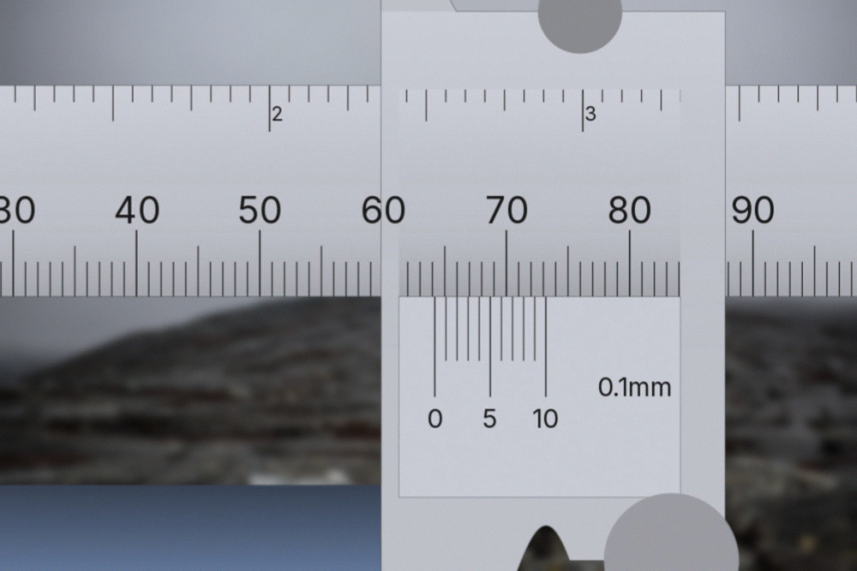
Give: 64.2,mm
